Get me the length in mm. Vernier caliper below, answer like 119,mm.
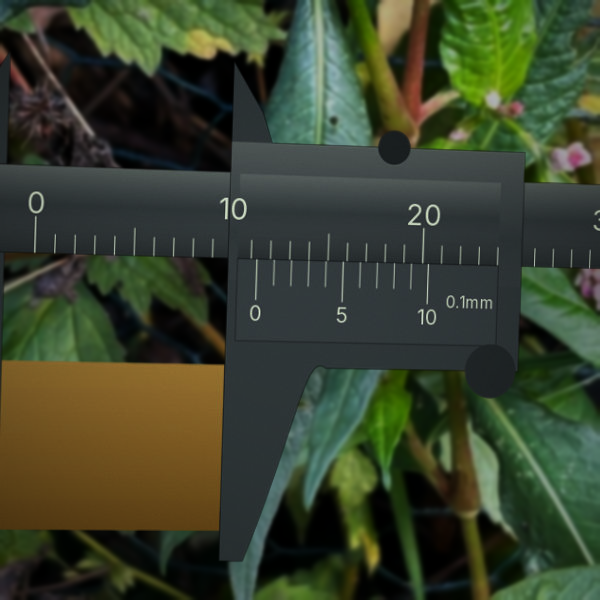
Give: 11.3,mm
